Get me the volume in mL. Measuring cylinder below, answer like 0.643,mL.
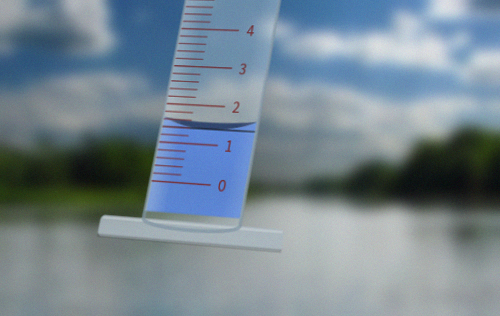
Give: 1.4,mL
